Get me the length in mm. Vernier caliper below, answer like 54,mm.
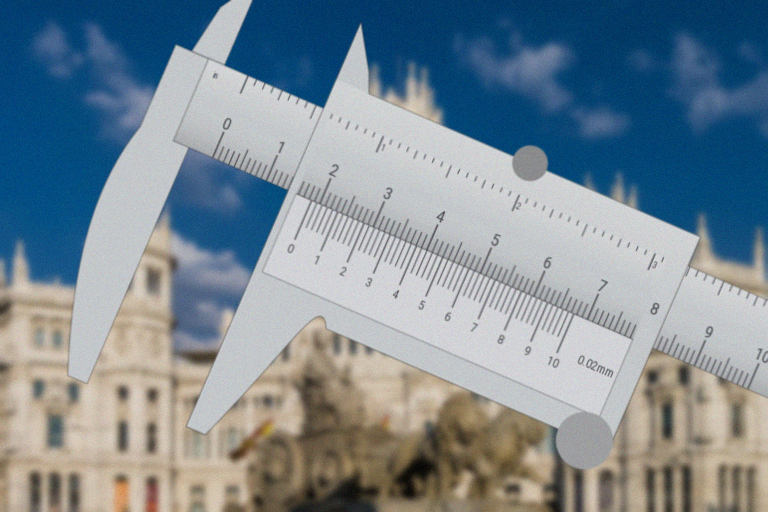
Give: 18.5,mm
